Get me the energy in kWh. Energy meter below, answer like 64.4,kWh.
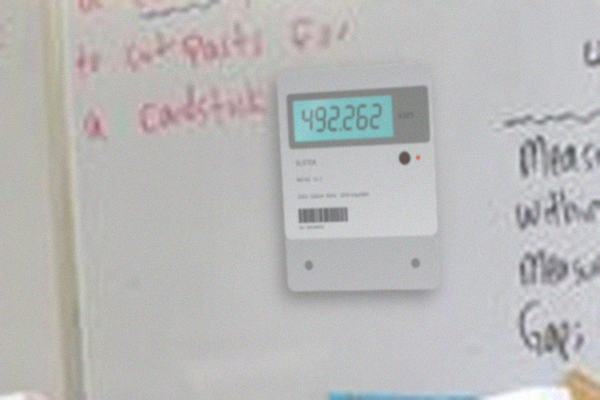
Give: 492.262,kWh
